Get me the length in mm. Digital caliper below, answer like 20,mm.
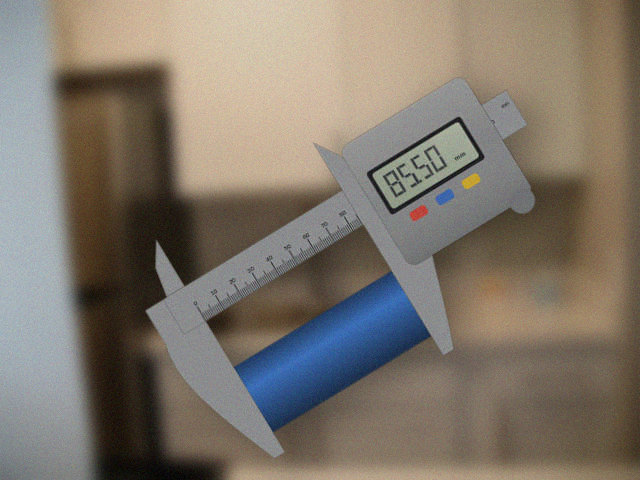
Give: 85.50,mm
